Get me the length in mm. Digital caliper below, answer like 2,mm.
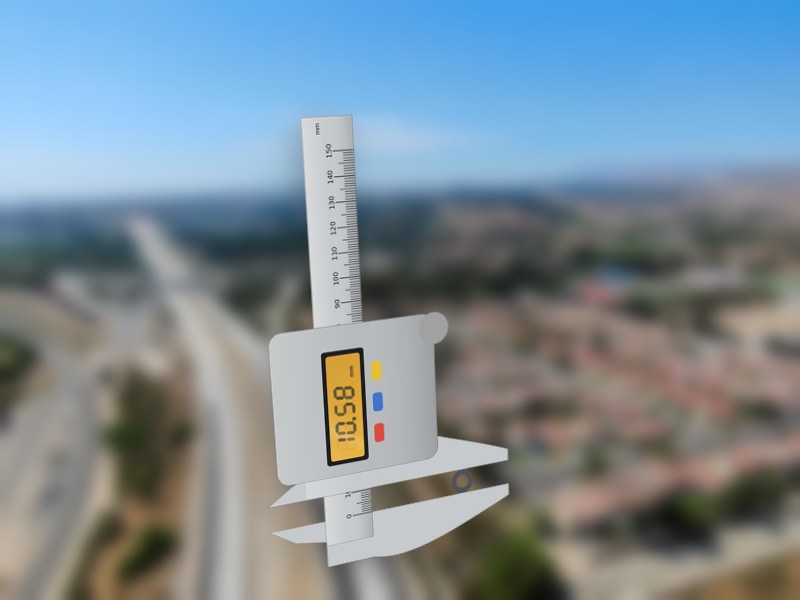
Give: 10.58,mm
